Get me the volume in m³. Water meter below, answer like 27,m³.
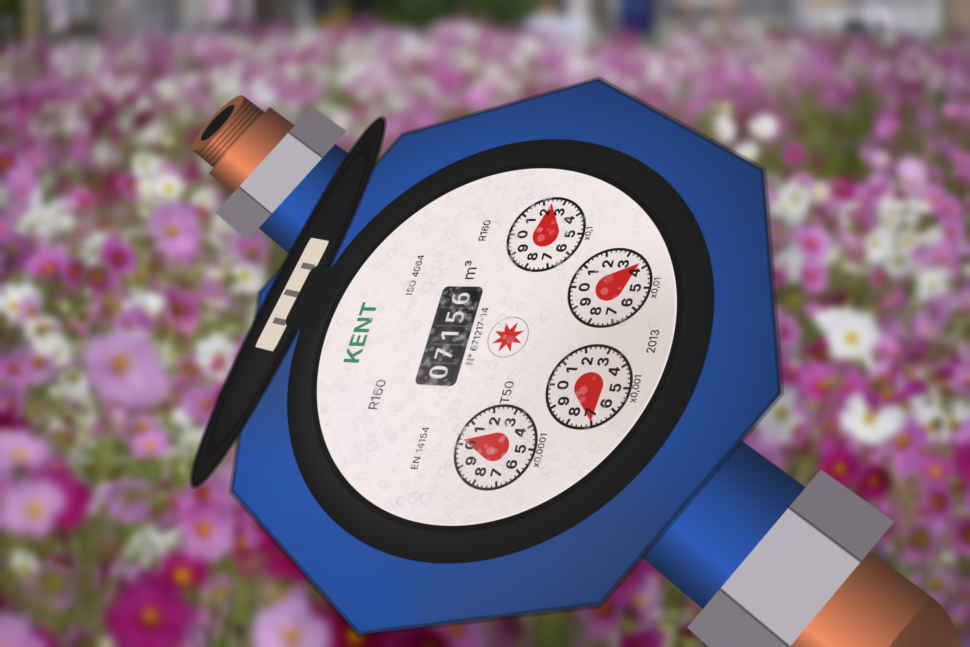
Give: 7156.2370,m³
